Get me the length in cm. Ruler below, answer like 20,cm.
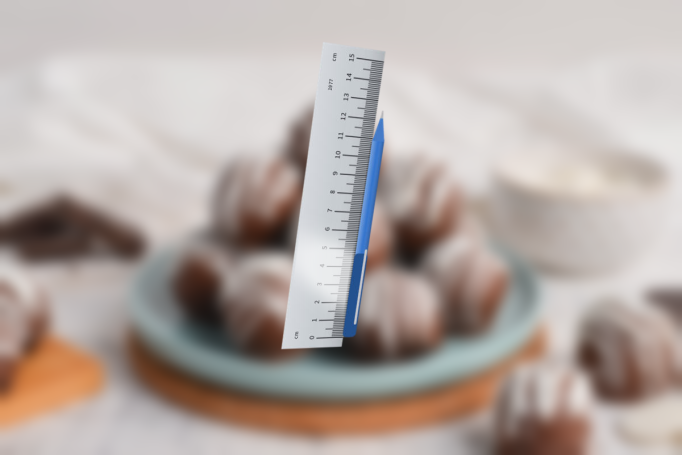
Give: 12.5,cm
